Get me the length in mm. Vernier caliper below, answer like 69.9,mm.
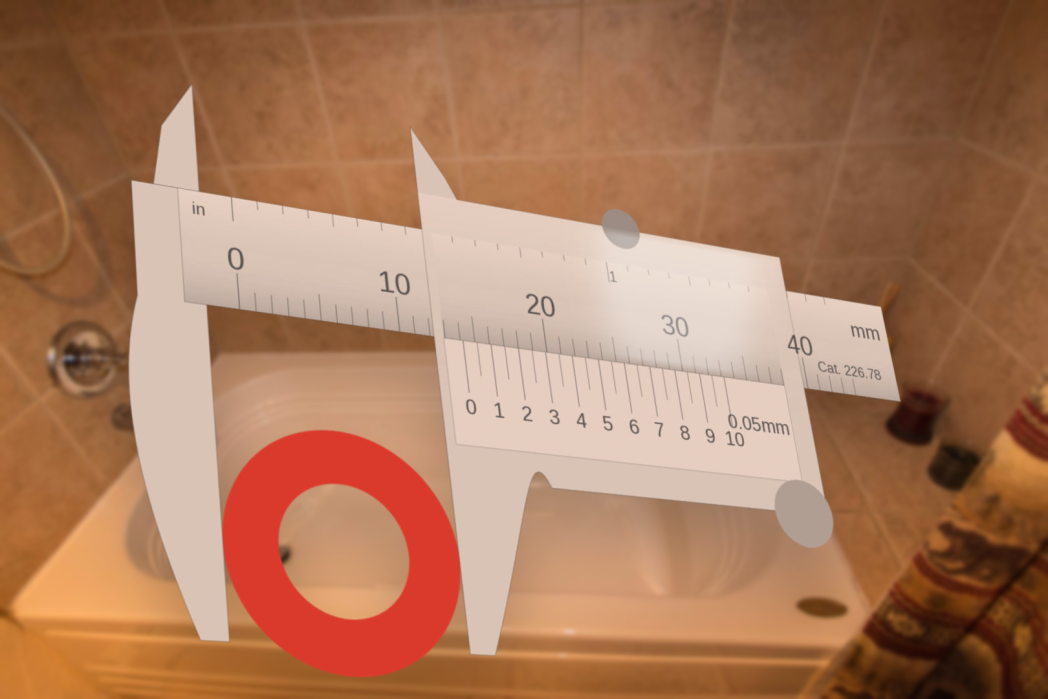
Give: 14.2,mm
